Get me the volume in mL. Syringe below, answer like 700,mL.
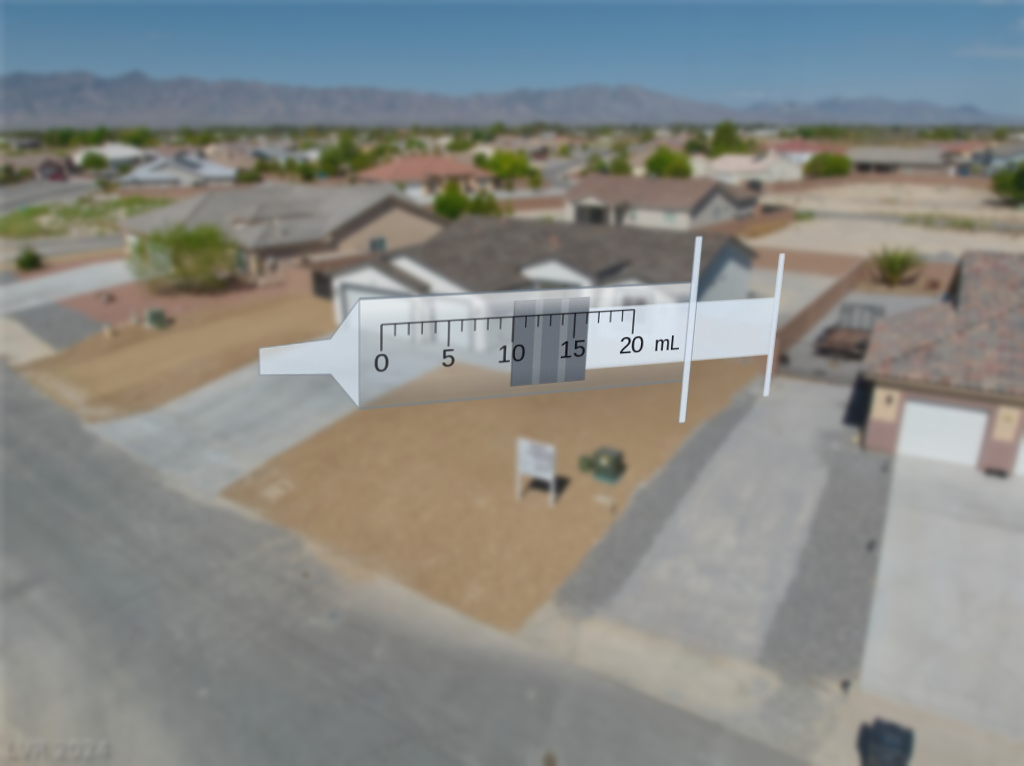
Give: 10,mL
